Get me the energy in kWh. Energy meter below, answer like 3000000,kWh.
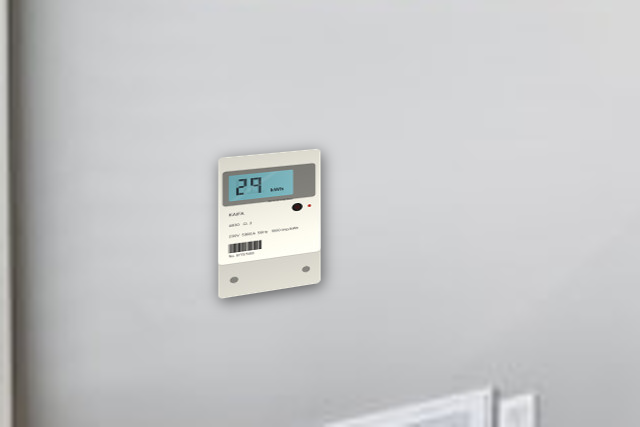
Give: 29,kWh
